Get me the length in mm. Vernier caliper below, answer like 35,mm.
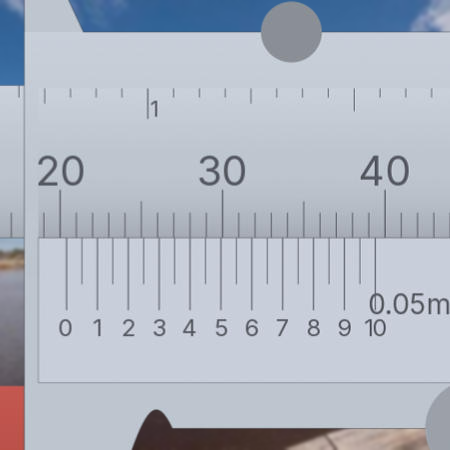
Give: 20.4,mm
